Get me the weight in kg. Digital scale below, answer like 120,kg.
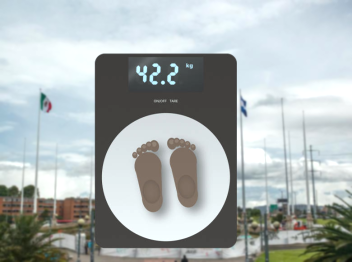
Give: 42.2,kg
